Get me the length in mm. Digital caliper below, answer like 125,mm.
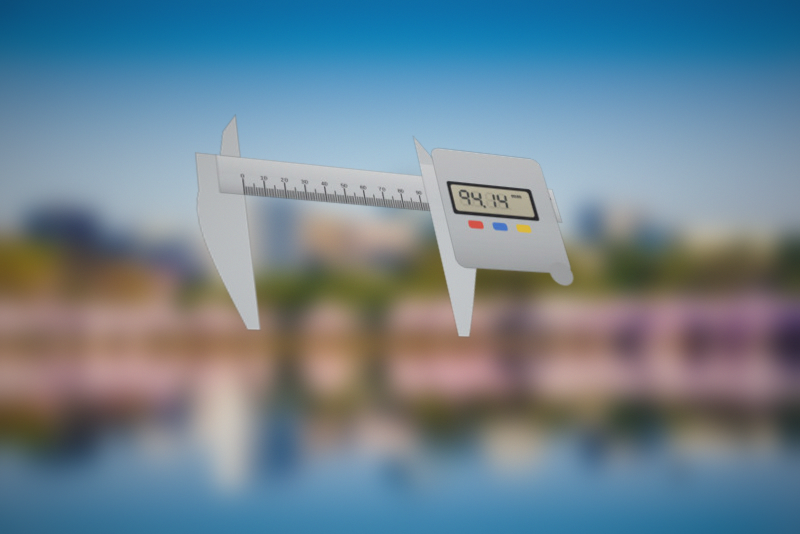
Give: 94.14,mm
